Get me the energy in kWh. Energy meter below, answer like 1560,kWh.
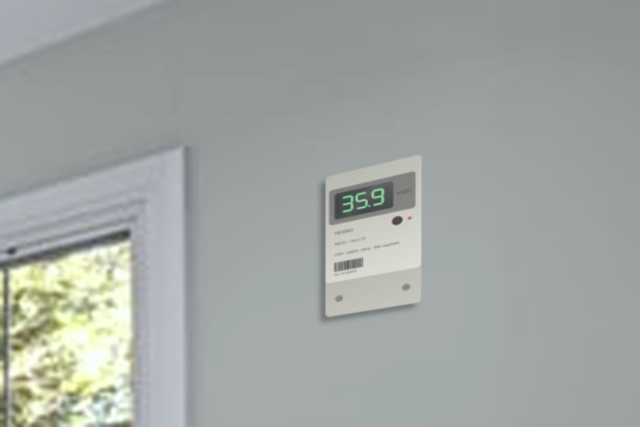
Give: 35.9,kWh
